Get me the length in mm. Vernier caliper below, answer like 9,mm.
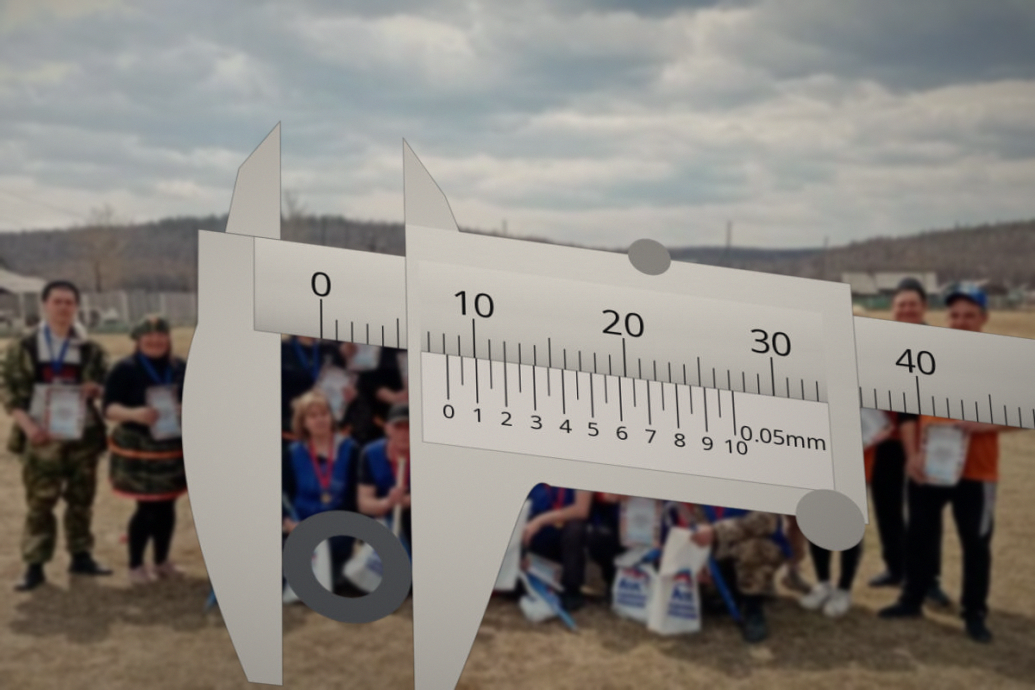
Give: 8.2,mm
